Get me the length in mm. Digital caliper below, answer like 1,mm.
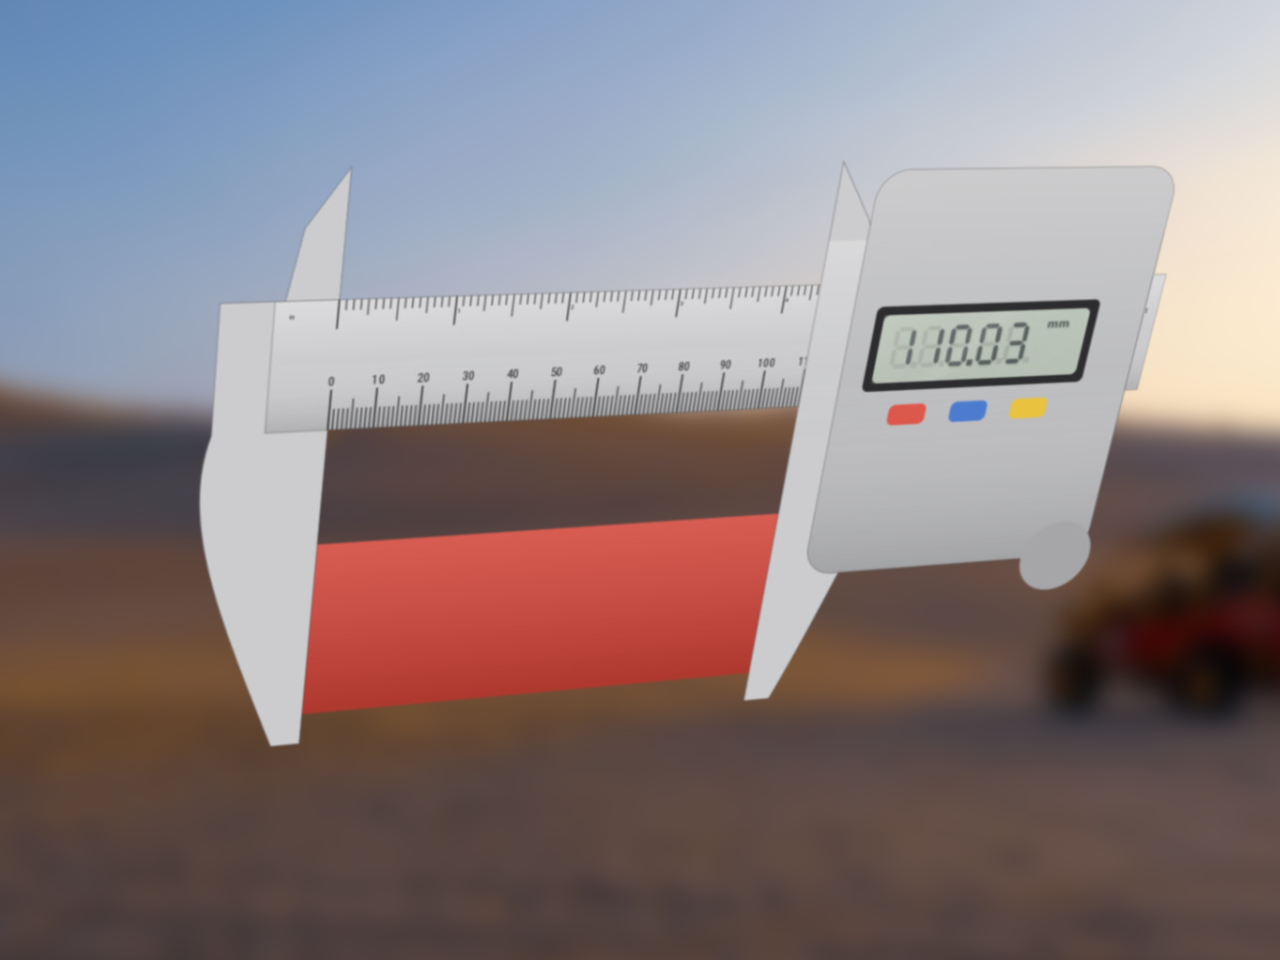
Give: 110.03,mm
